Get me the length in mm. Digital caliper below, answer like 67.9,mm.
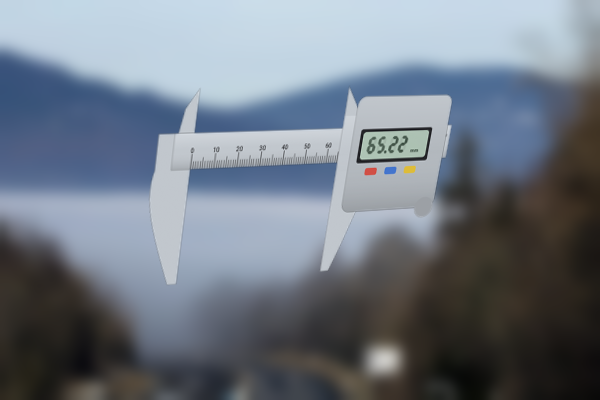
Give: 65.22,mm
